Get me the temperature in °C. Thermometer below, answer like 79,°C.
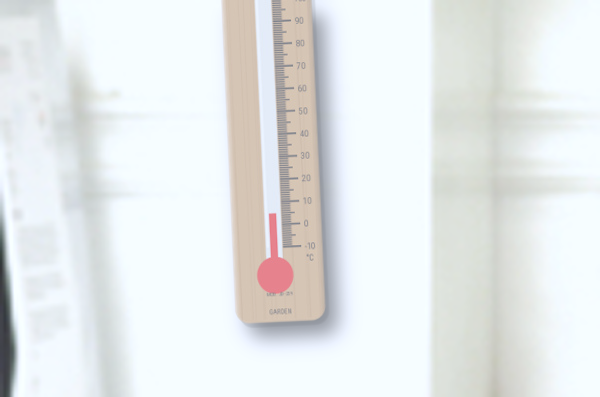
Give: 5,°C
